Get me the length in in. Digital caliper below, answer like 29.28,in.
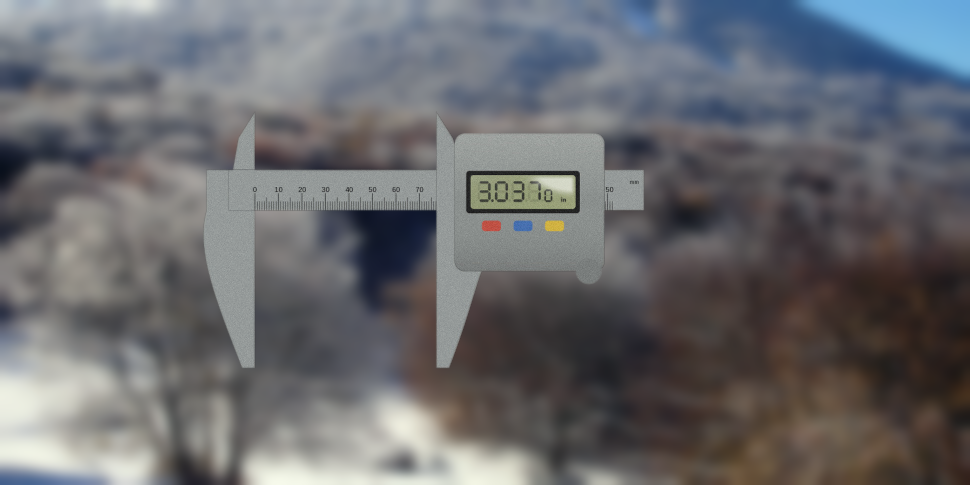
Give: 3.0370,in
